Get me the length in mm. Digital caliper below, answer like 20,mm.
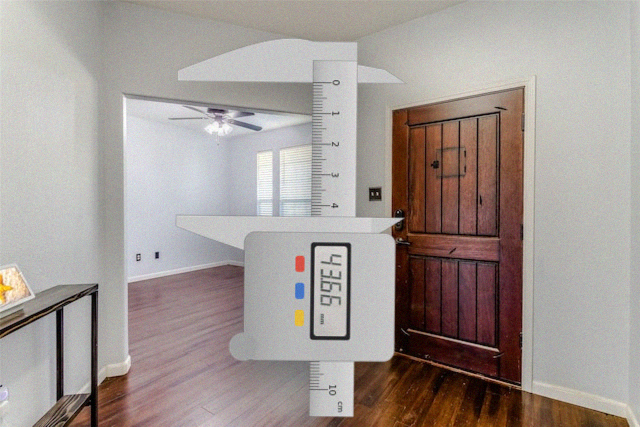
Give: 43.66,mm
